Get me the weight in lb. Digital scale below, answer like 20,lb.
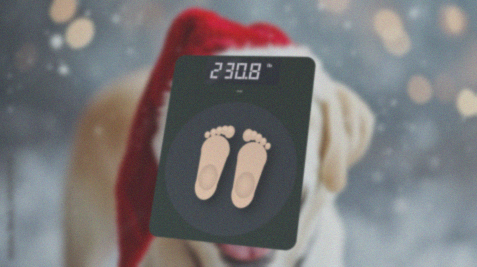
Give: 230.8,lb
